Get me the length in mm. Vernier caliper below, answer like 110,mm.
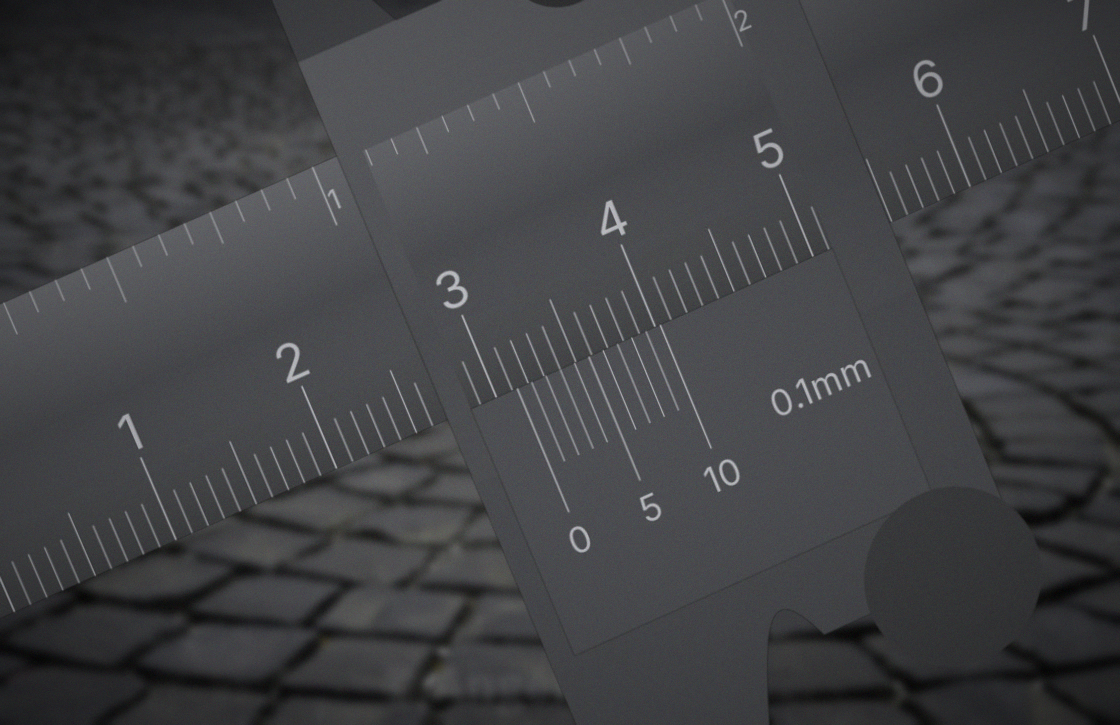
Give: 31.3,mm
